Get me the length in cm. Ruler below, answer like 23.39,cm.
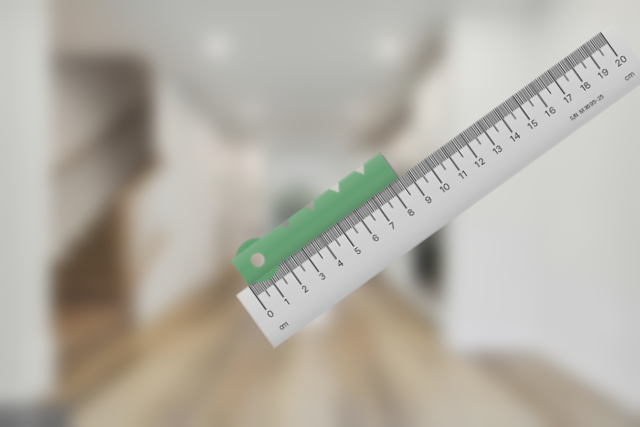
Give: 8.5,cm
